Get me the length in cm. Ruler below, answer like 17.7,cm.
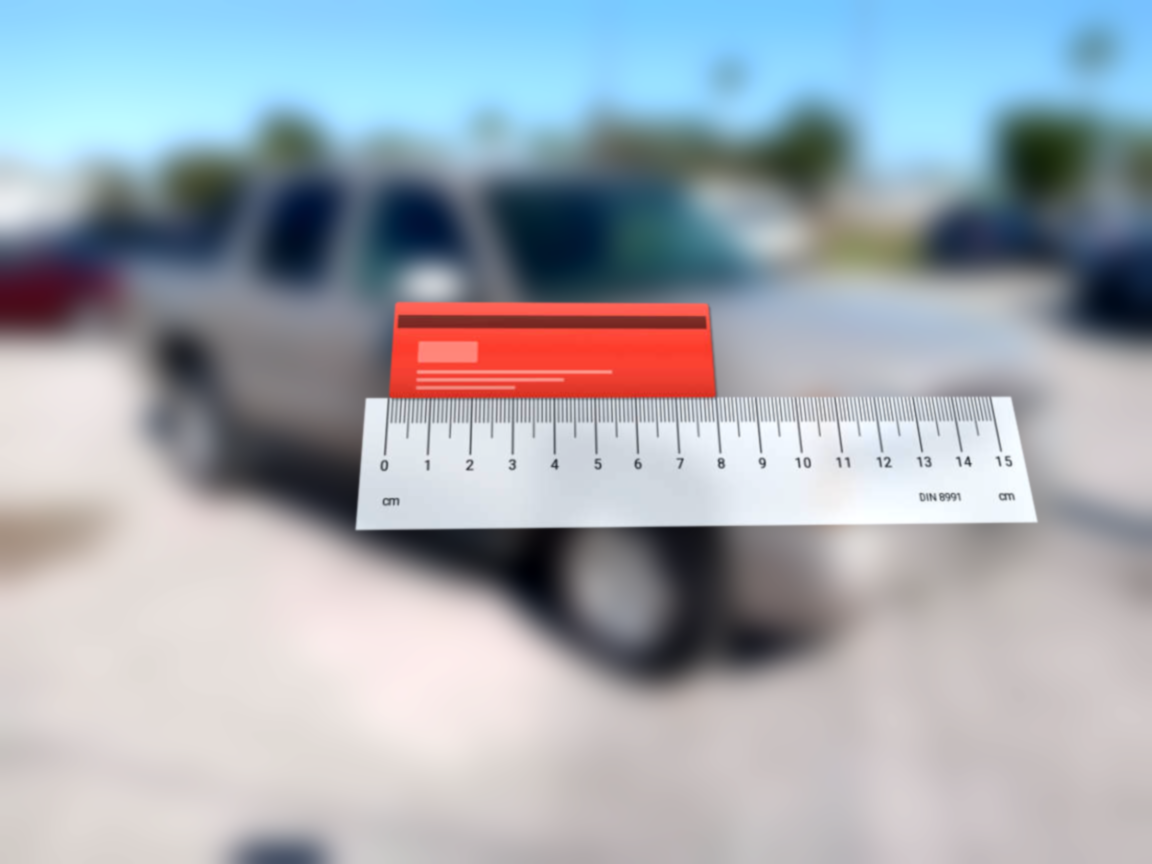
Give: 8,cm
